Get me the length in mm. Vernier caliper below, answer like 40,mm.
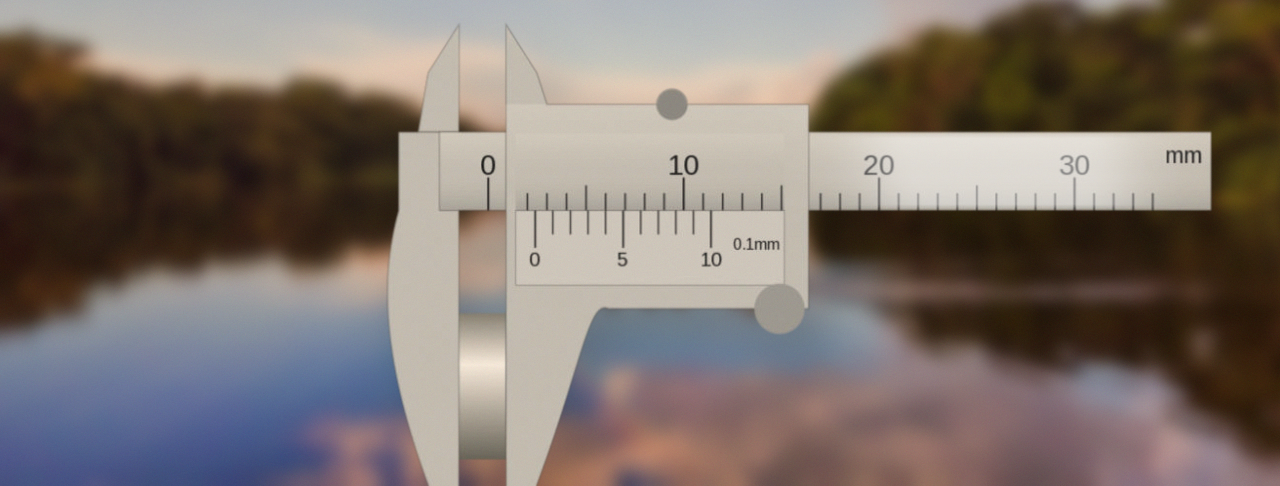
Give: 2.4,mm
